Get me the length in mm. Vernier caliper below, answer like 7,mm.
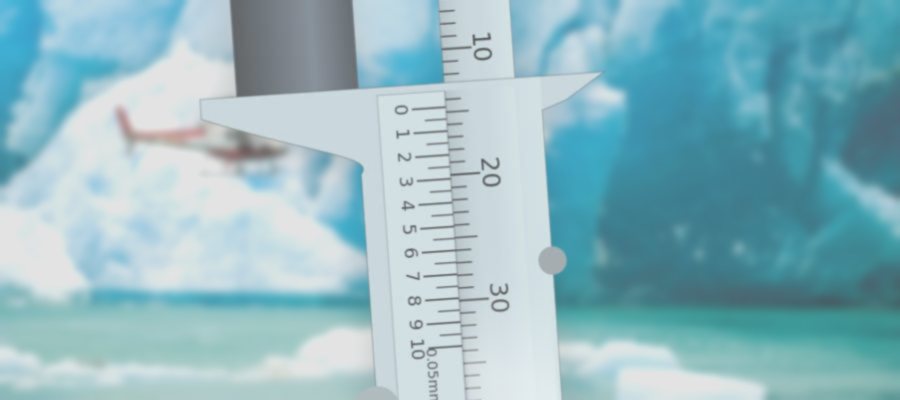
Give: 14.6,mm
